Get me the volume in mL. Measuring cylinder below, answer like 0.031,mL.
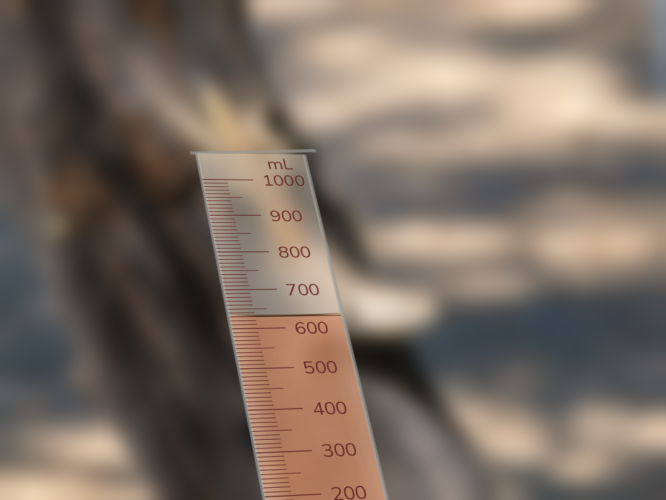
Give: 630,mL
